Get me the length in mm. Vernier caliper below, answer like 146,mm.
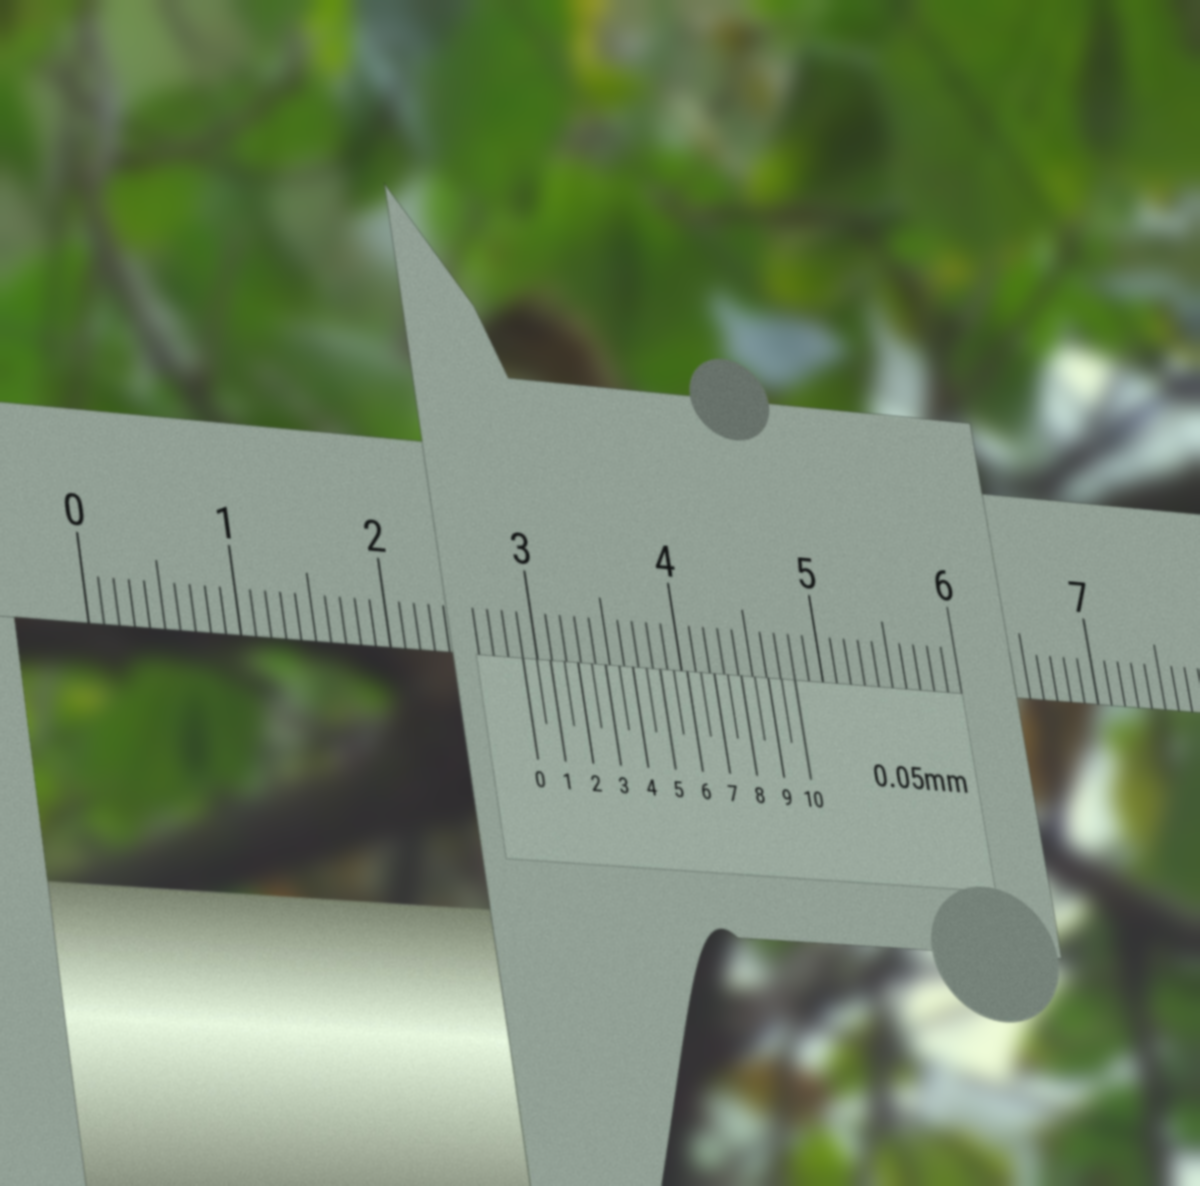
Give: 29.0,mm
